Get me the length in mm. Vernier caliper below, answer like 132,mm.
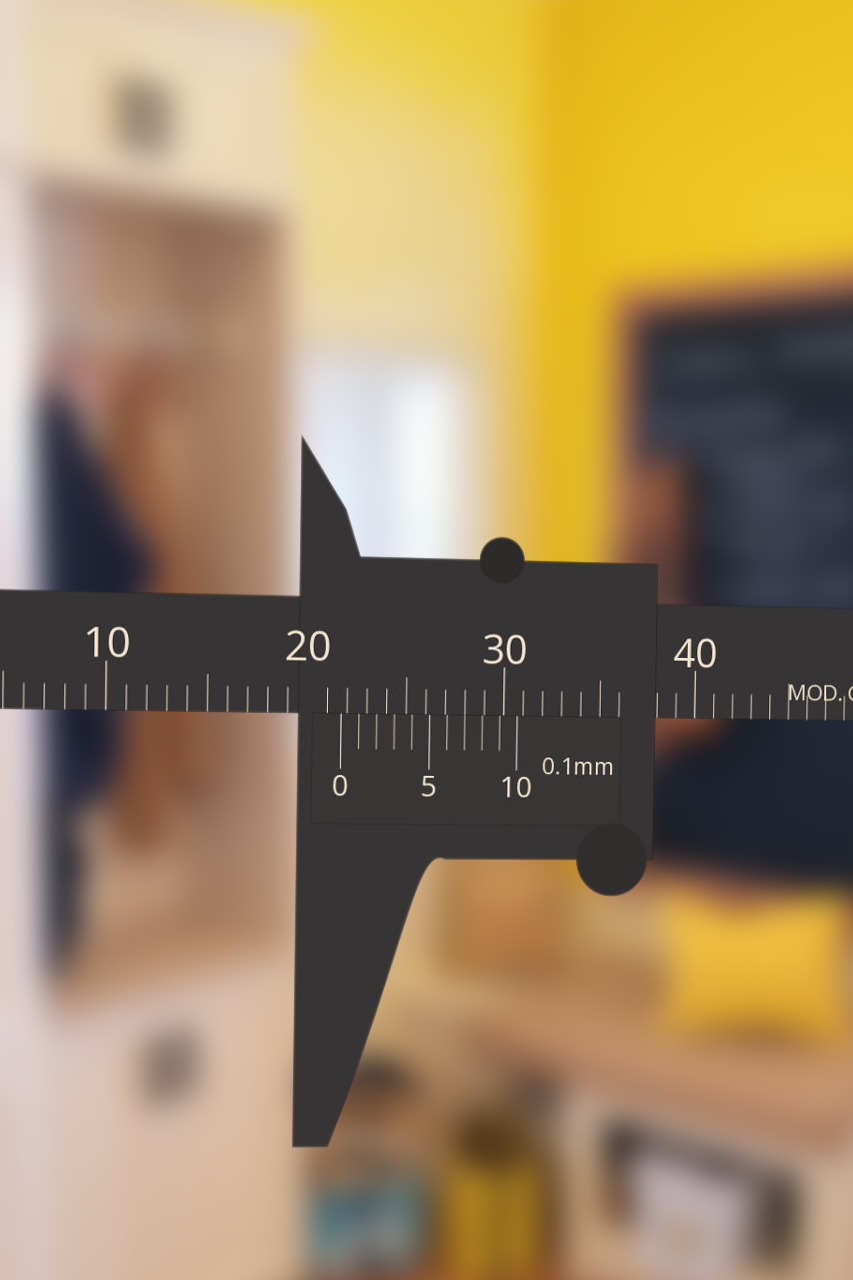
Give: 21.7,mm
